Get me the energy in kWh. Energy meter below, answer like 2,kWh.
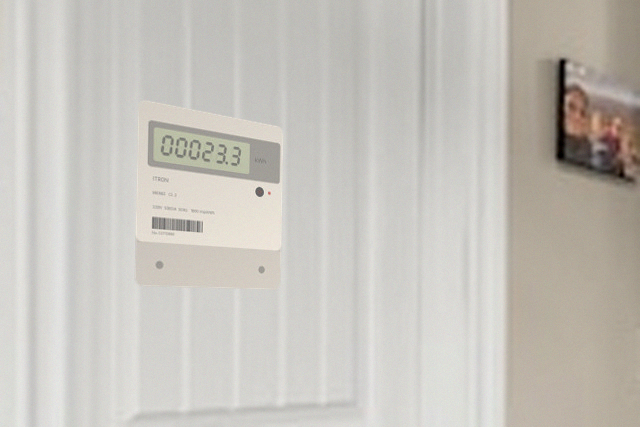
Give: 23.3,kWh
